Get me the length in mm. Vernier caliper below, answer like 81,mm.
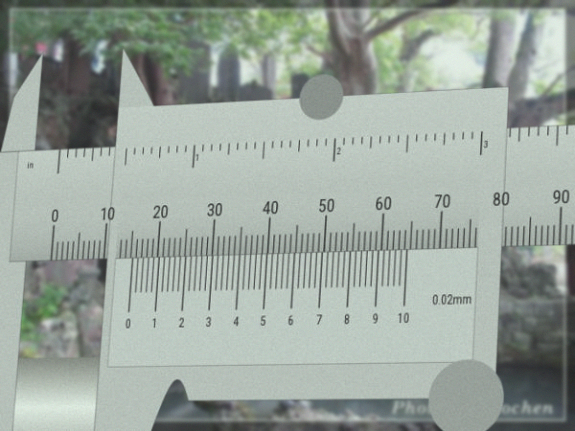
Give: 15.4,mm
